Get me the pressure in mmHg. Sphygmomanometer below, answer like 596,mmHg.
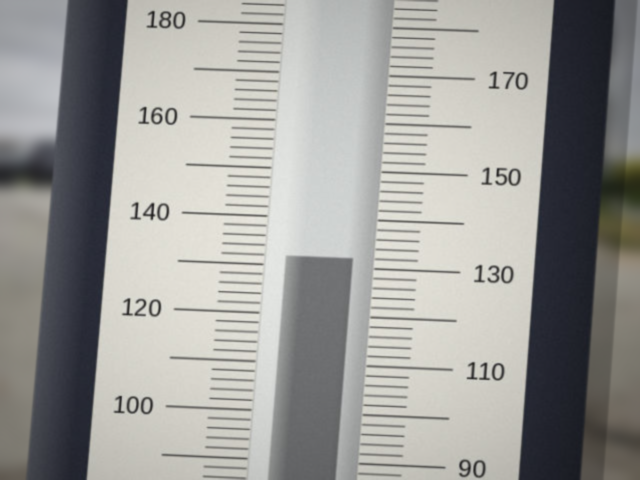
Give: 132,mmHg
